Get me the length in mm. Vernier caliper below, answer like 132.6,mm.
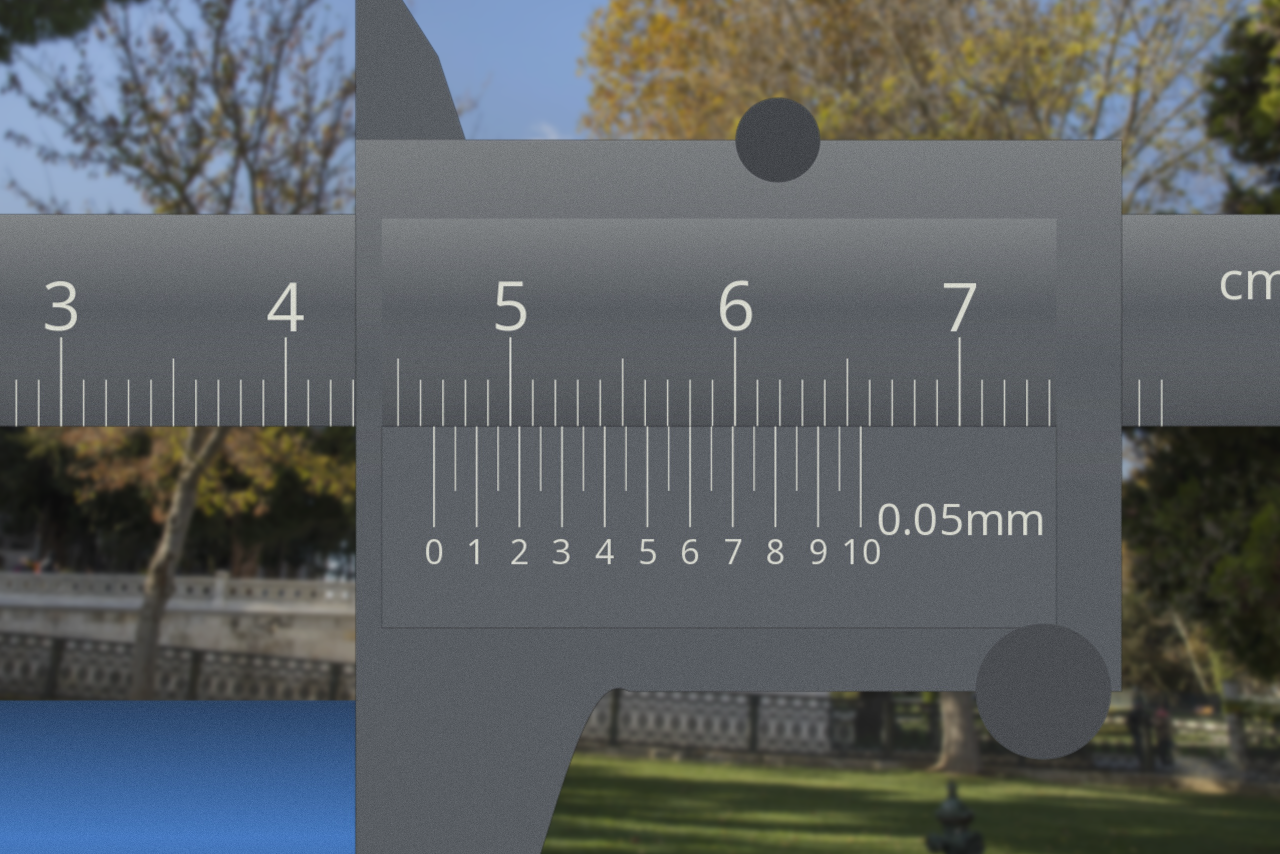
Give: 46.6,mm
